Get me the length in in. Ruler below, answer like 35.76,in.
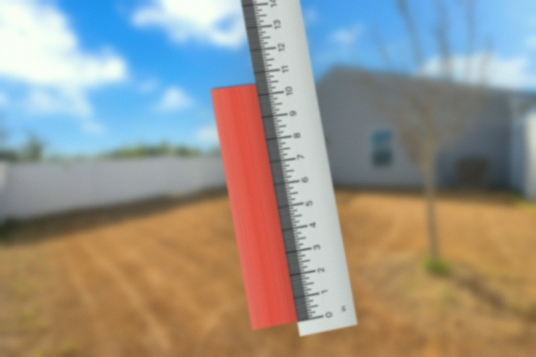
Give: 10.5,in
